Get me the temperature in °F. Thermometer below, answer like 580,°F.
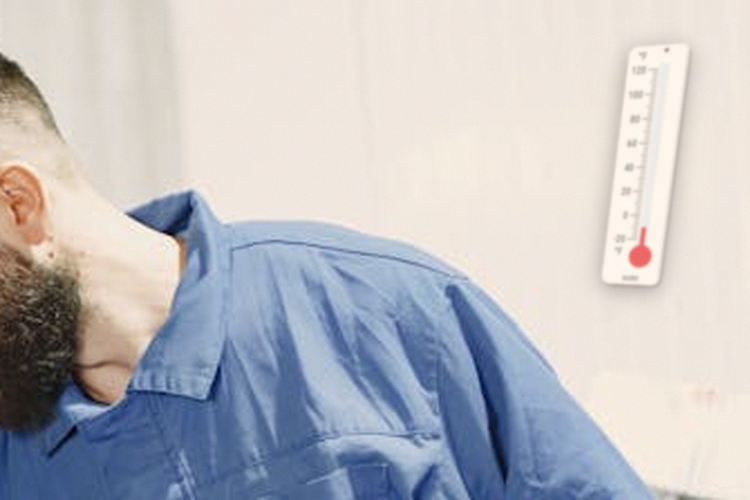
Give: -10,°F
